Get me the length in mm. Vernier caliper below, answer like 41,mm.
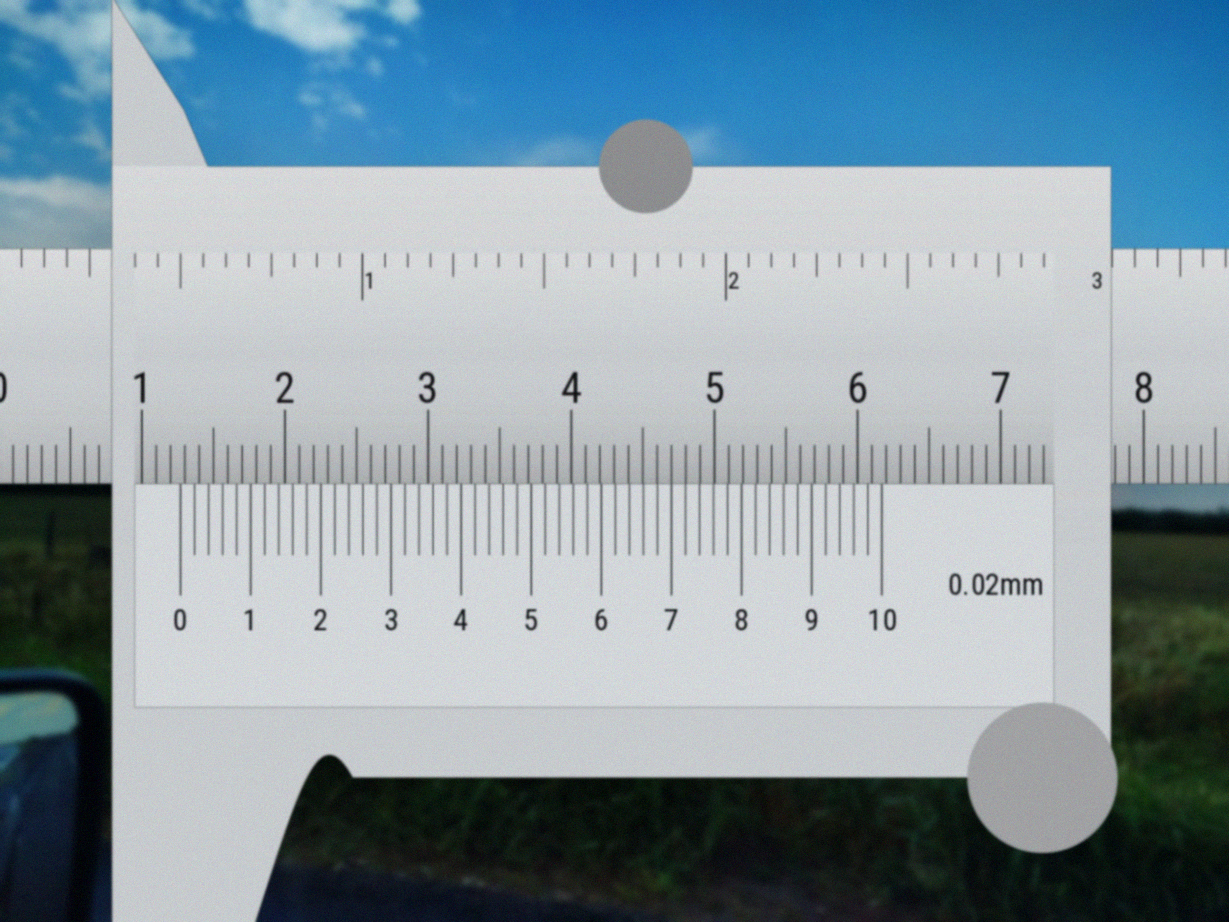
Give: 12.7,mm
